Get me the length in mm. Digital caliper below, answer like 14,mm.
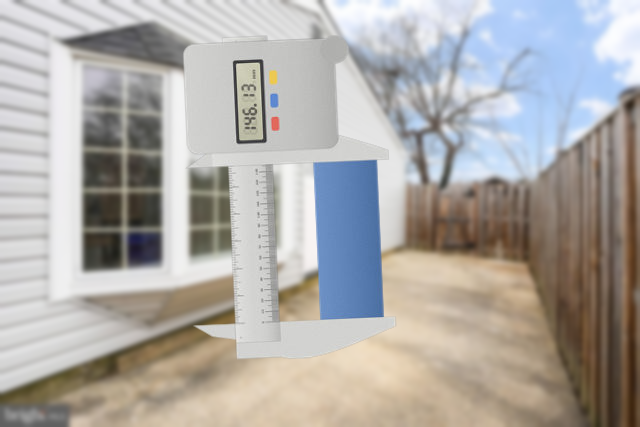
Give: 146.13,mm
